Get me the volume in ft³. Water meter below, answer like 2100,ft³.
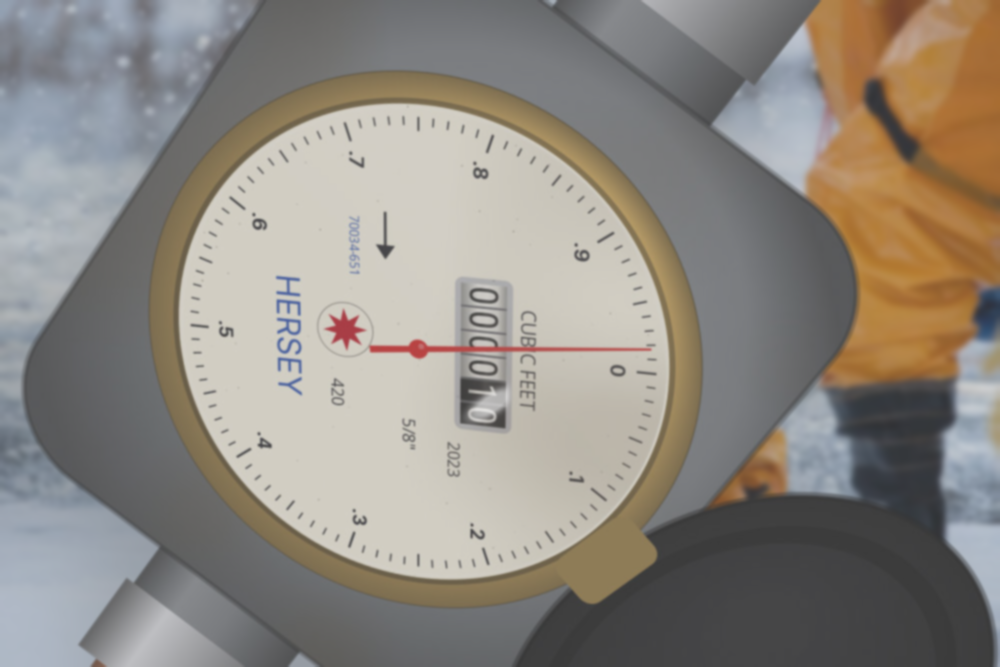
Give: 9.98,ft³
